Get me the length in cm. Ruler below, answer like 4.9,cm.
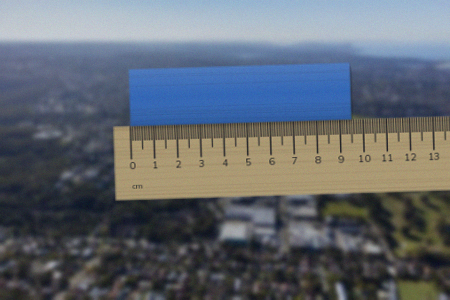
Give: 9.5,cm
